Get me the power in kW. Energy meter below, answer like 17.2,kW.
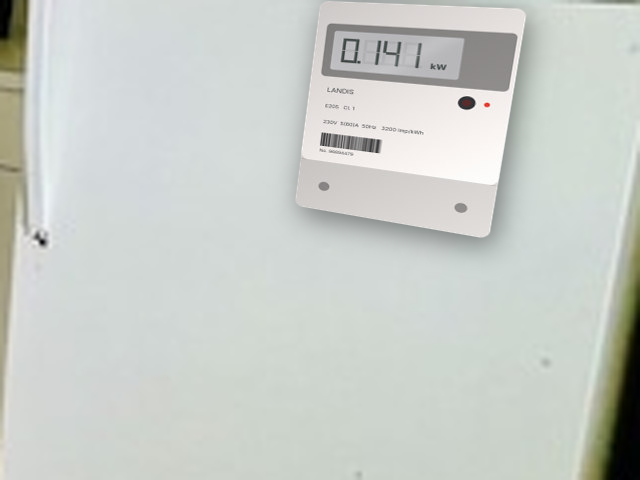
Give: 0.141,kW
